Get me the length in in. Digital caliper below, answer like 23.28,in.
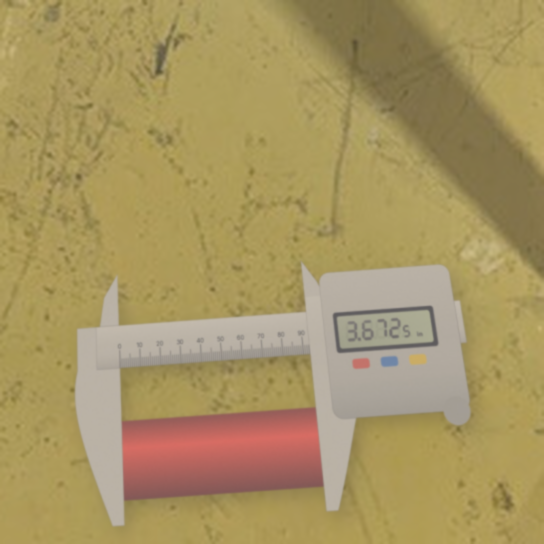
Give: 3.6725,in
